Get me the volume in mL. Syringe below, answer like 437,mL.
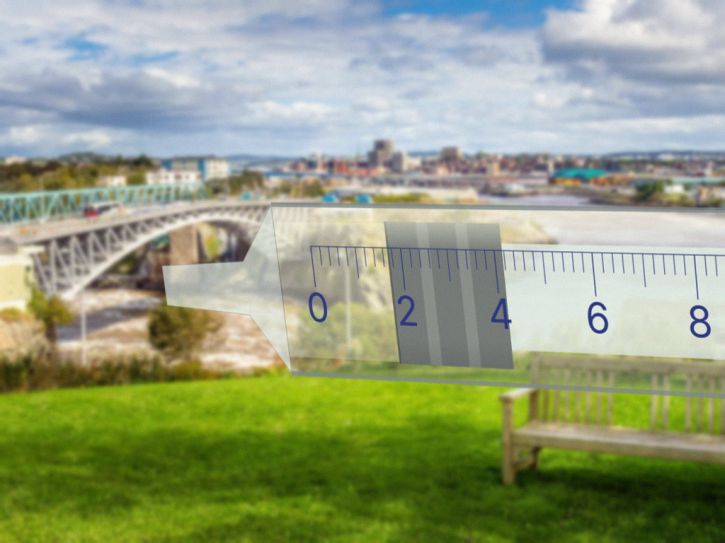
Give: 1.7,mL
